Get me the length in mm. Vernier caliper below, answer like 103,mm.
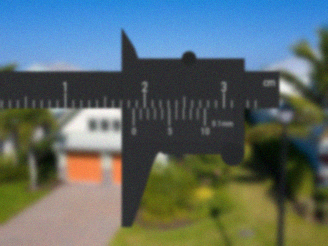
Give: 18.6,mm
